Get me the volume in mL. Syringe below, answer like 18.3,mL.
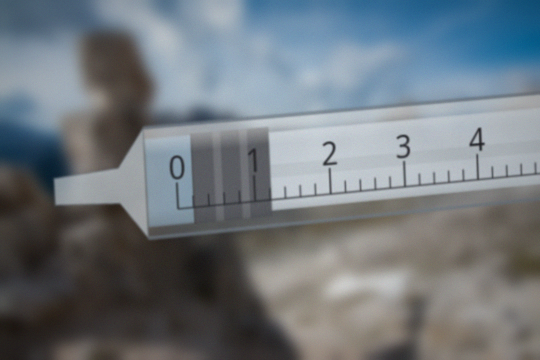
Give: 0.2,mL
